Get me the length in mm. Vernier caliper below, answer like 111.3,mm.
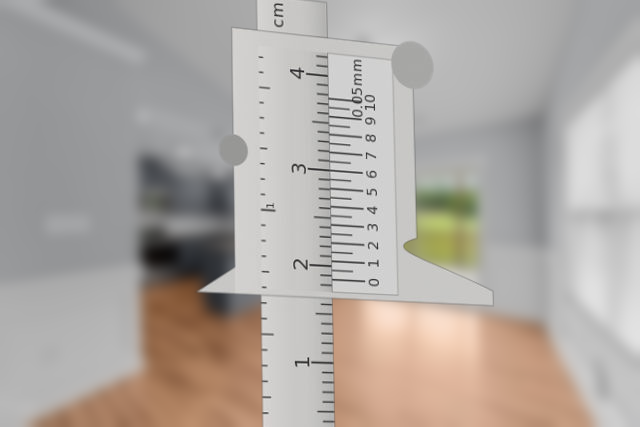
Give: 18.6,mm
